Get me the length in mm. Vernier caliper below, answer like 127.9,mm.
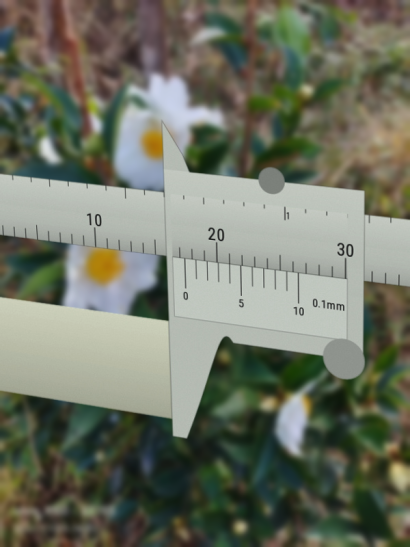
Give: 17.4,mm
